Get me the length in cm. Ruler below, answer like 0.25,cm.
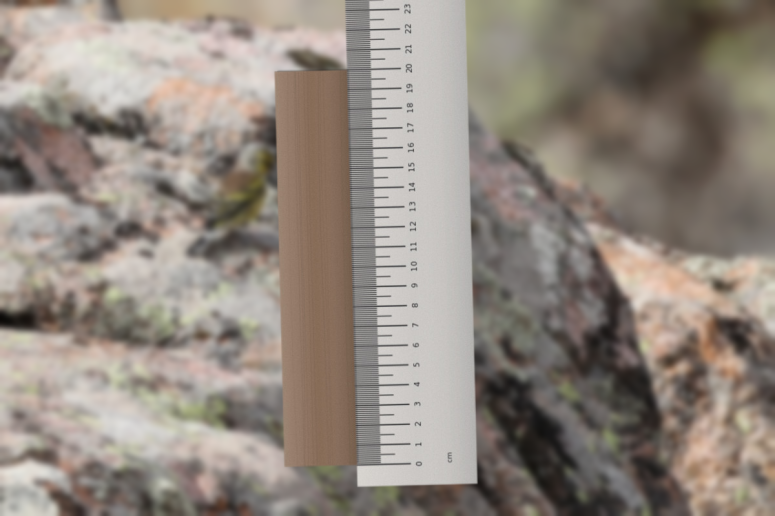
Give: 20,cm
